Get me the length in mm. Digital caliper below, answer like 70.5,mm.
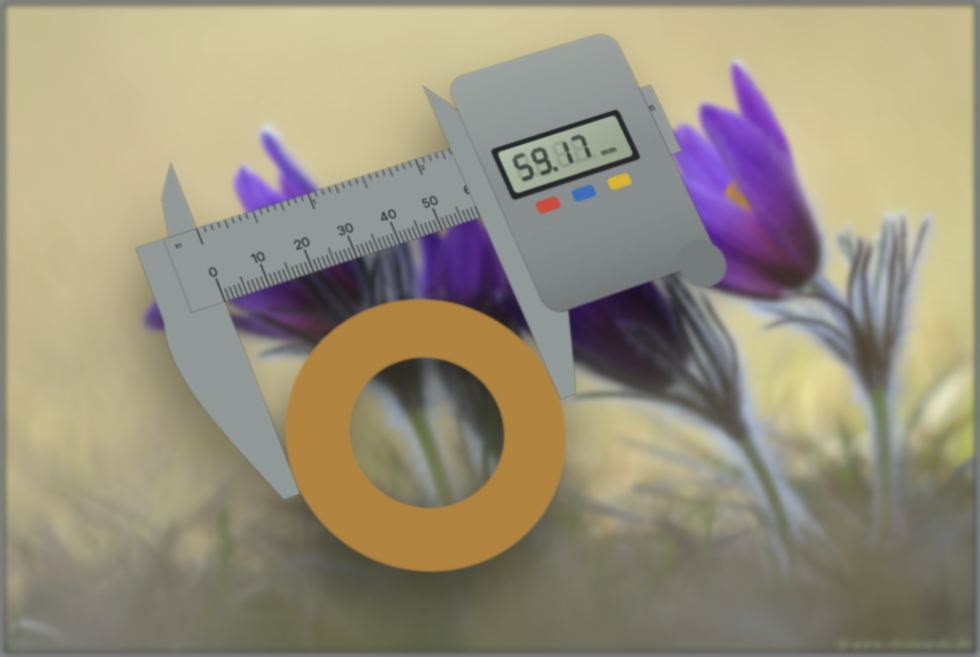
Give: 59.17,mm
